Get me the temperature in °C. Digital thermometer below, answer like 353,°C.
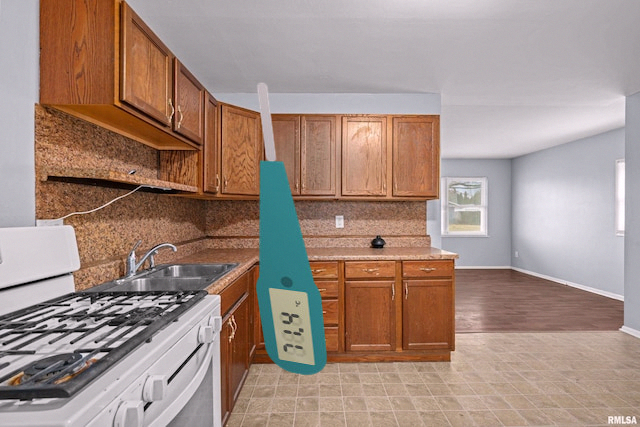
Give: 71.4,°C
